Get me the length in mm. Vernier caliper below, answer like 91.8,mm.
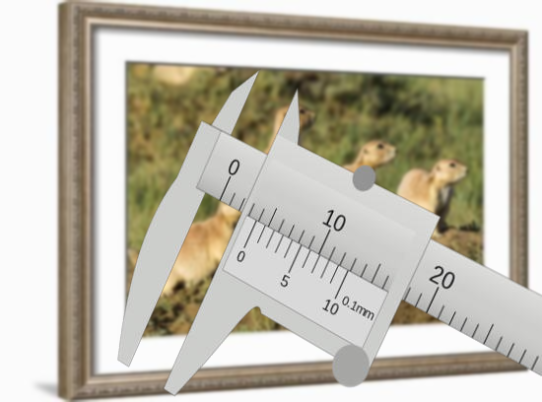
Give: 3.8,mm
